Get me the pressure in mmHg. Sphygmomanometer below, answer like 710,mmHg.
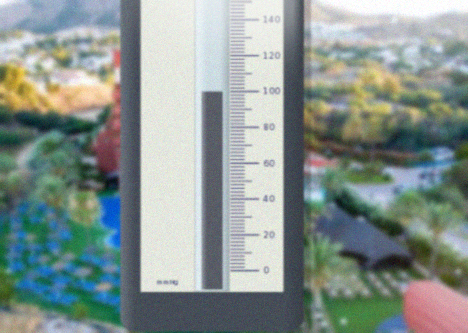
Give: 100,mmHg
